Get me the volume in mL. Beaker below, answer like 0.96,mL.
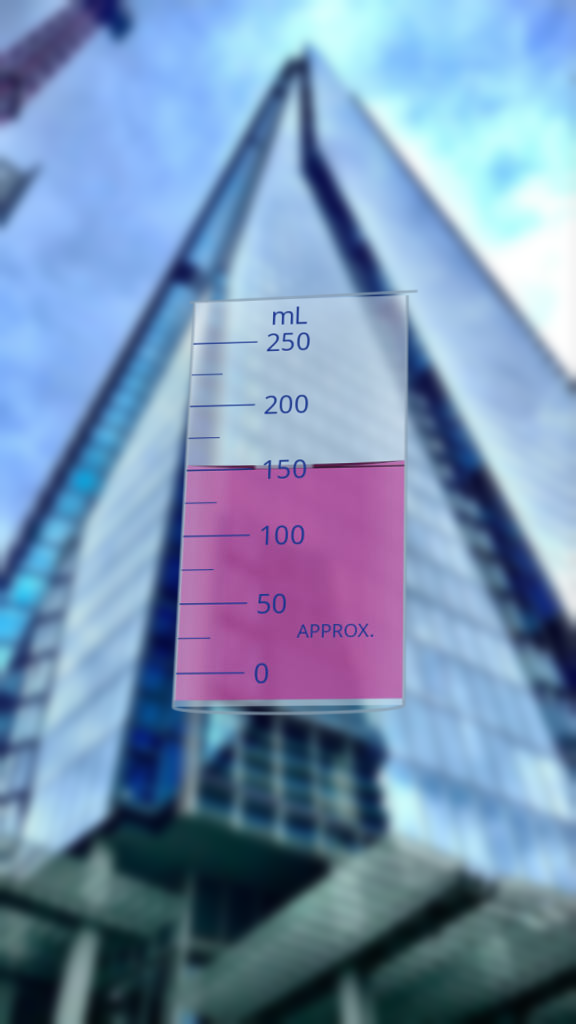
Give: 150,mL
